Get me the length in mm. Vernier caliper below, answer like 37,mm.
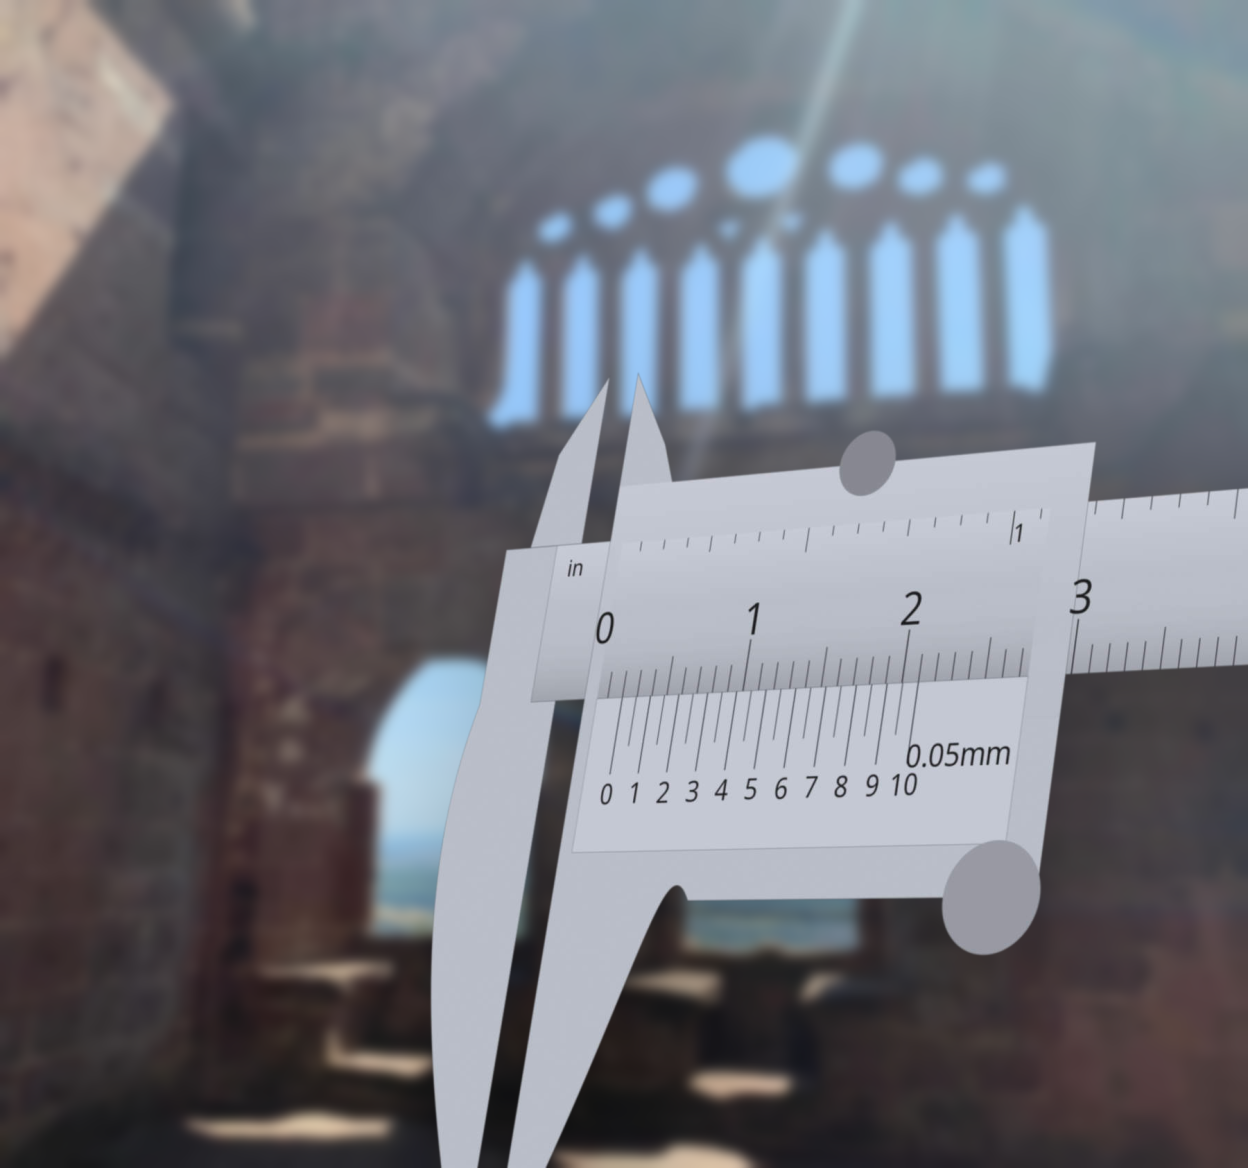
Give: 2.0,mm
